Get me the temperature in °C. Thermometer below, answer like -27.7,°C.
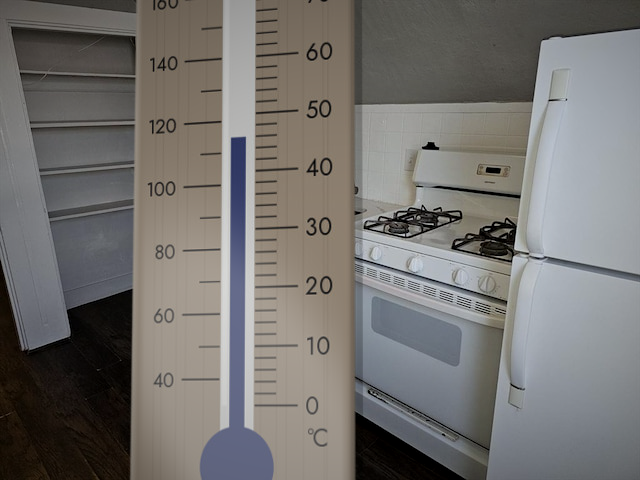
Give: 46,°C
